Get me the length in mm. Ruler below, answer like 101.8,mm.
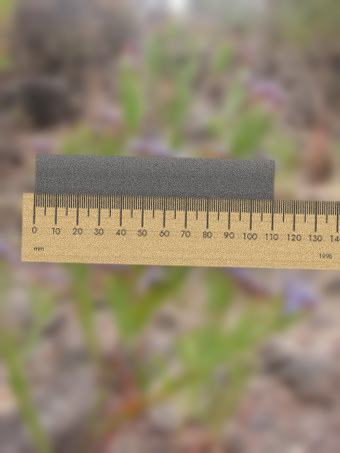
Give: 110,mm
